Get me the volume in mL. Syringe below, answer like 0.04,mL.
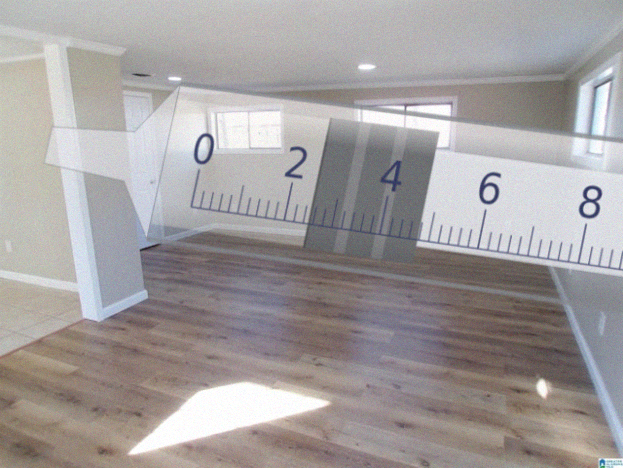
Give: 2.5,mL
